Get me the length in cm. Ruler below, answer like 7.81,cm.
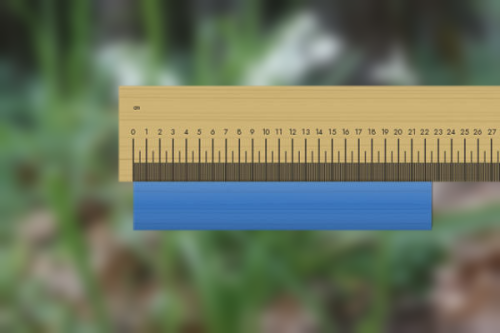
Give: 22.5,cm
